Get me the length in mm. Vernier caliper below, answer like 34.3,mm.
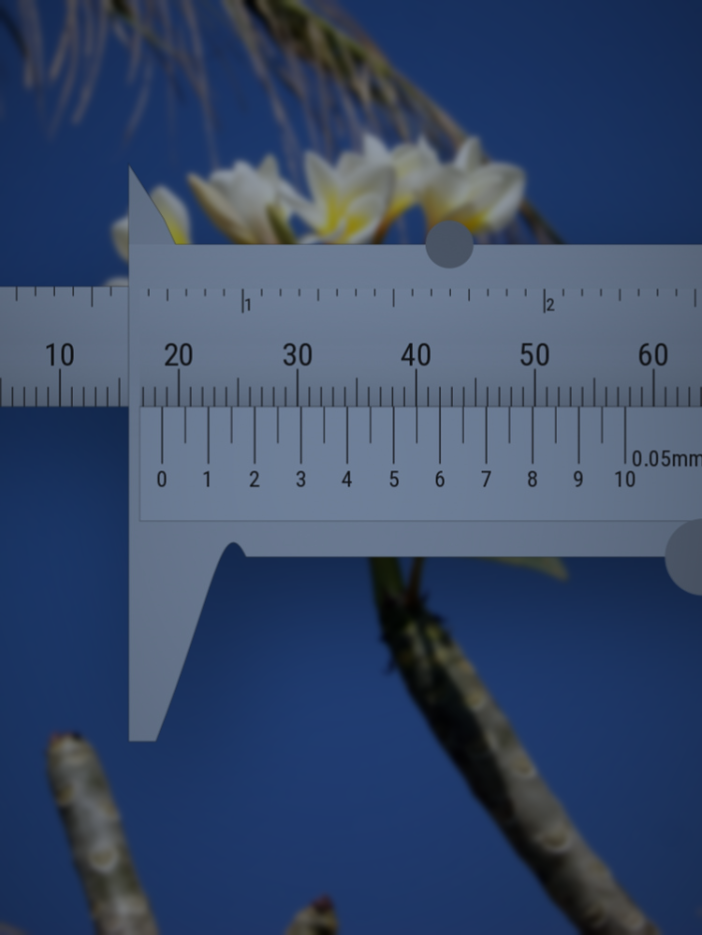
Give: 18.6,mm
